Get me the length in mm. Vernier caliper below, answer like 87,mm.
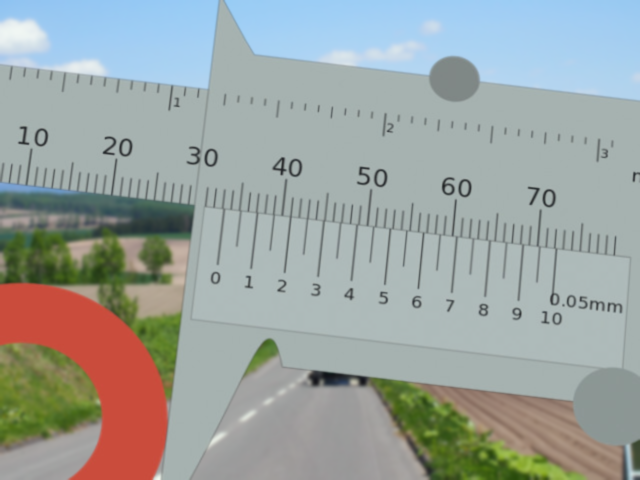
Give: 33.2,mm
